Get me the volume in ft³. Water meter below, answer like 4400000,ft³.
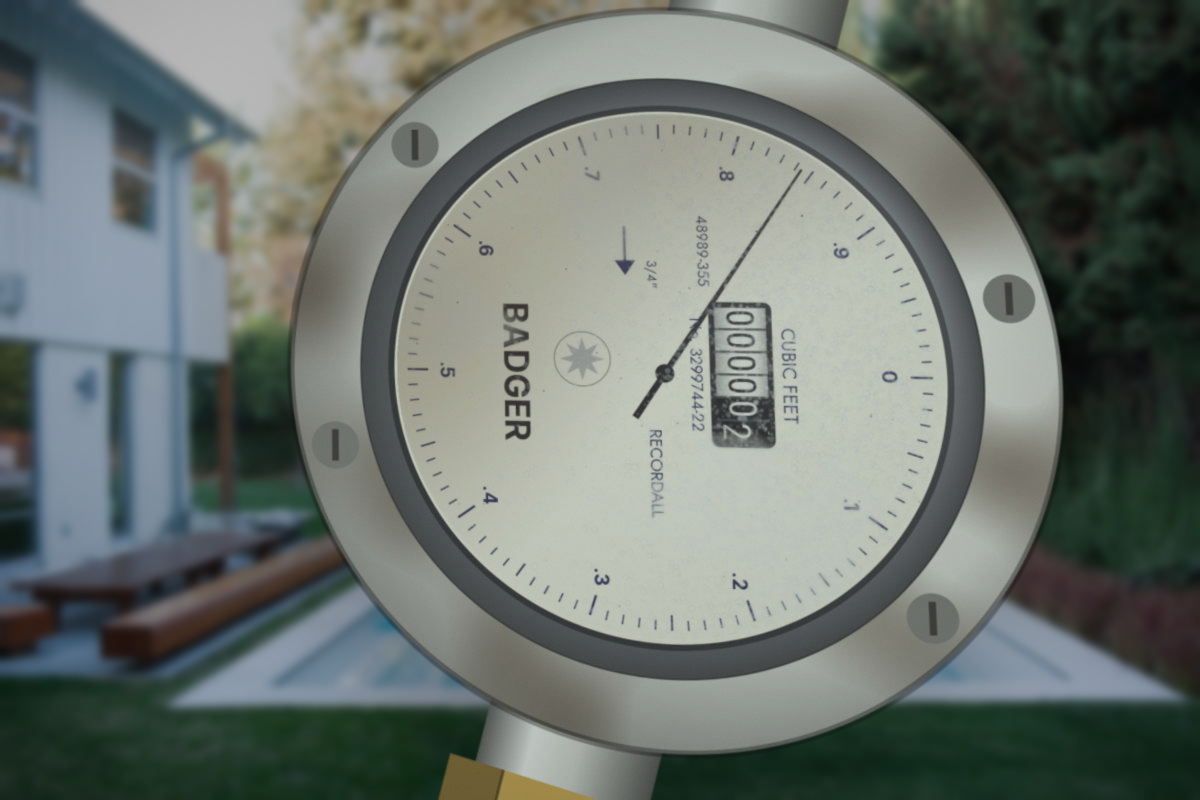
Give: 1.84,ft³
